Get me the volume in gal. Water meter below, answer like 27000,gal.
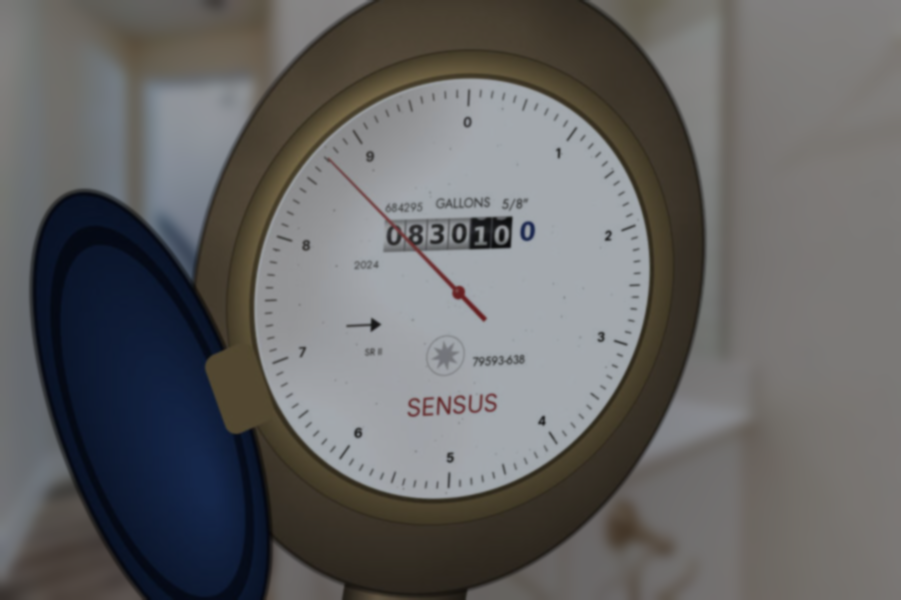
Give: 830098.7,gal
